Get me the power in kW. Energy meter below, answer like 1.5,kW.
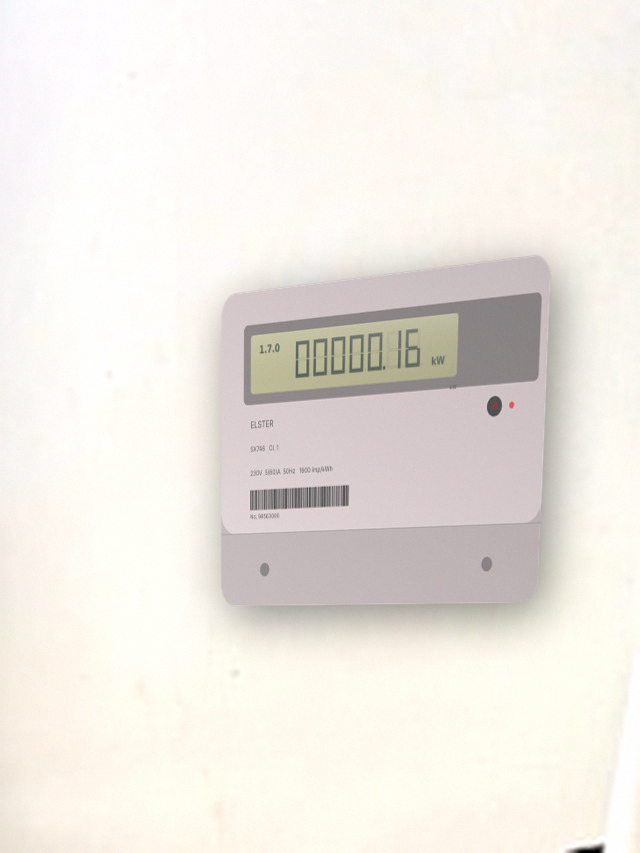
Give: 0.16,kW
